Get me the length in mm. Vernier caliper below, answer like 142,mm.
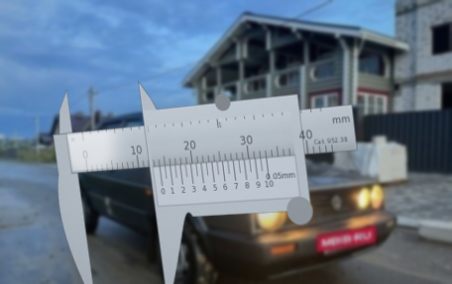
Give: 14.0,mm
